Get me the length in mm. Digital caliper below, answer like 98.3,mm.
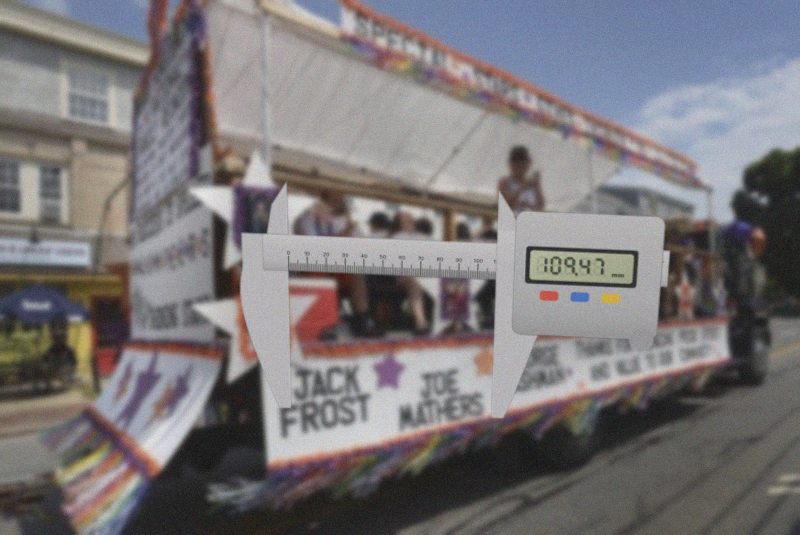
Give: 109.47,mm
